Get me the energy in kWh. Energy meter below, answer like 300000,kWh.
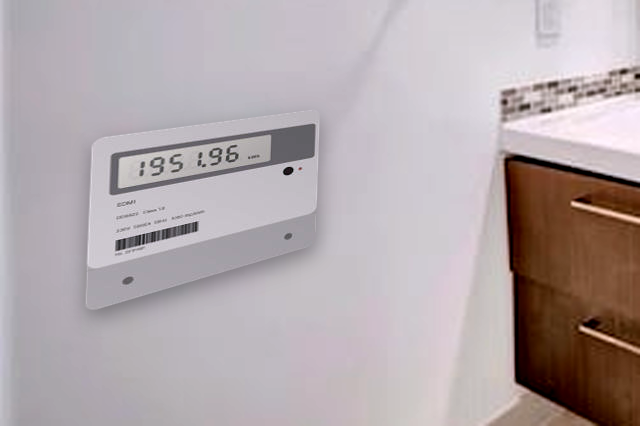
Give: 1951.96,kWh
